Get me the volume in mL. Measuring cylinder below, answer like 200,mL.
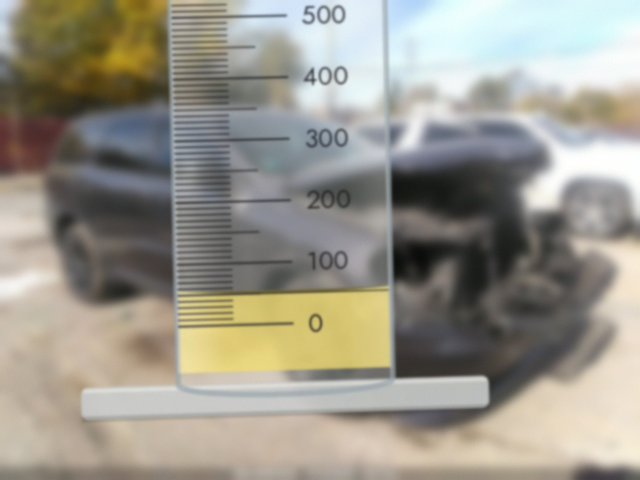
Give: 50,mL
